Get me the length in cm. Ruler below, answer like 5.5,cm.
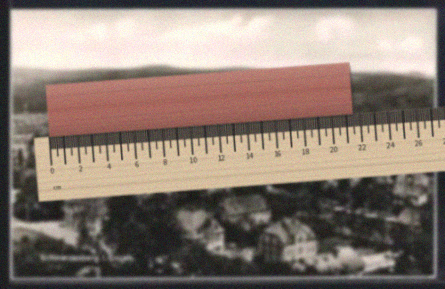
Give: 21.5,cm
